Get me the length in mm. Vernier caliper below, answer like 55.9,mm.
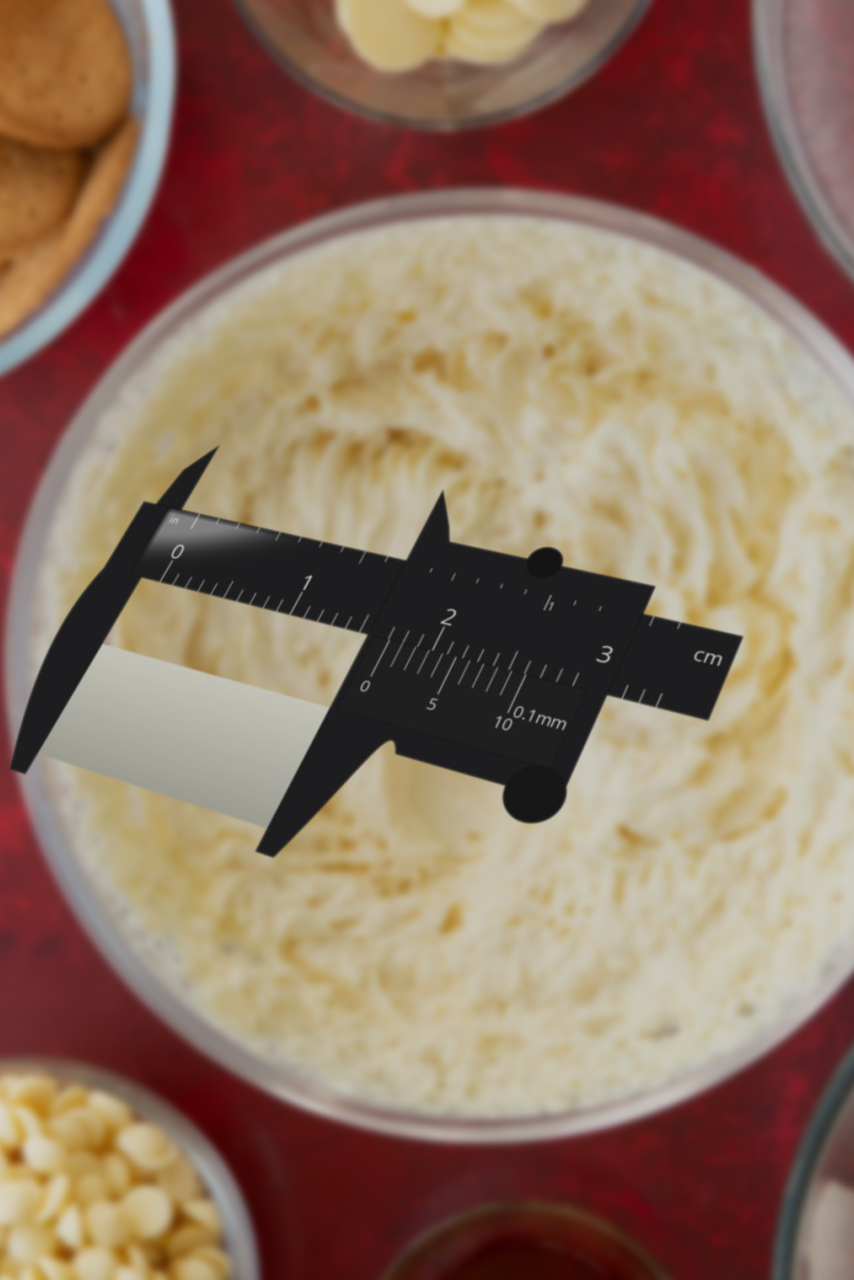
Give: 17.1,mm
